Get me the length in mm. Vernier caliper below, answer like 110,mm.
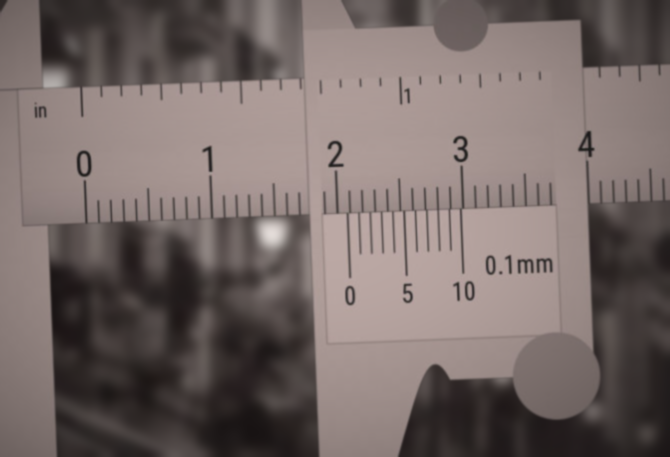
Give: 20.8,mm
